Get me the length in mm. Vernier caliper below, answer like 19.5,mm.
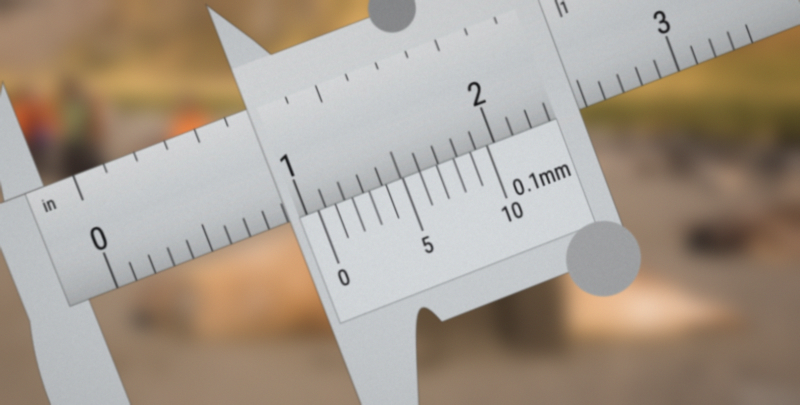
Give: 10.6,mm
